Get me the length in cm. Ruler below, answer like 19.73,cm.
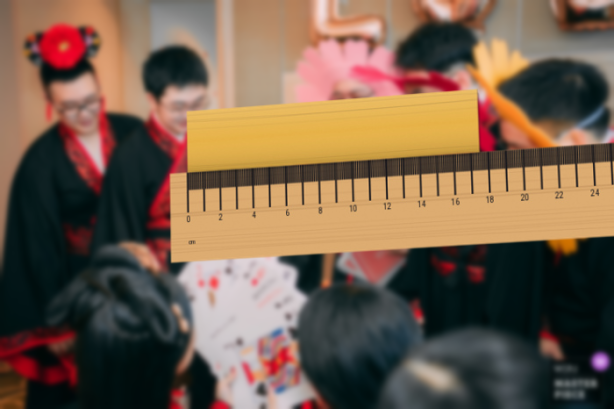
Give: 17.5,cm
